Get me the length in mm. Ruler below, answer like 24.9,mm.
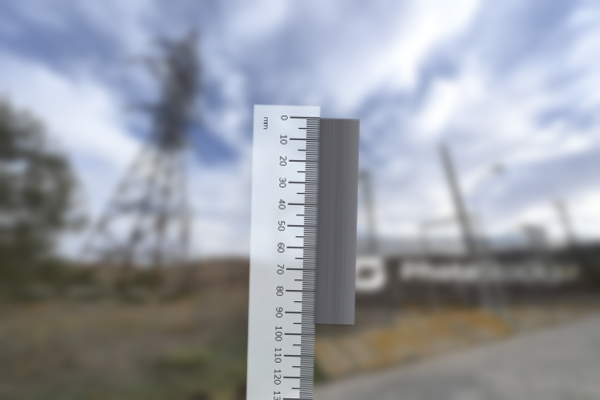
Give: 95,mm
